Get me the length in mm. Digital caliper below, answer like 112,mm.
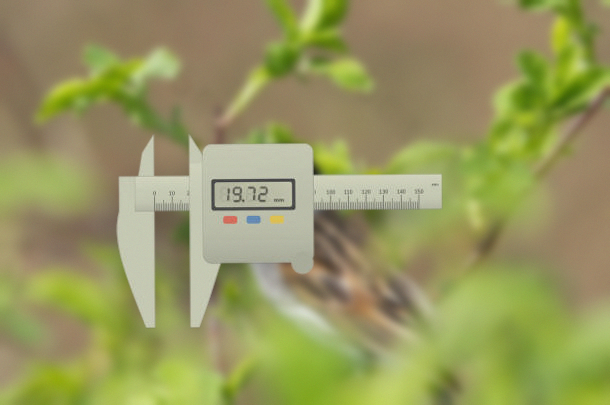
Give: 19.72,mm
